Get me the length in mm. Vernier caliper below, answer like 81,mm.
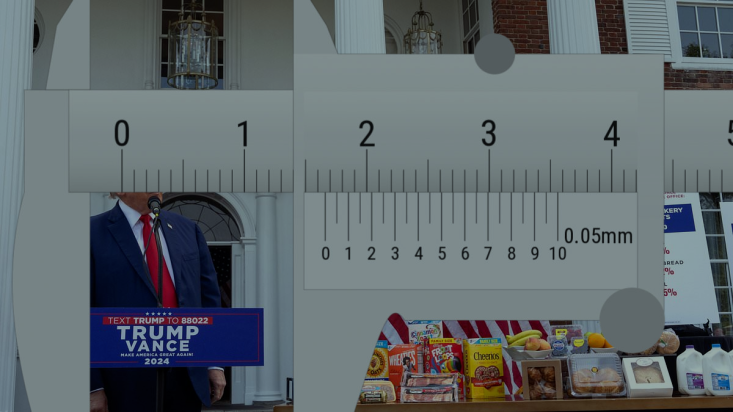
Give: 16.6,mm
